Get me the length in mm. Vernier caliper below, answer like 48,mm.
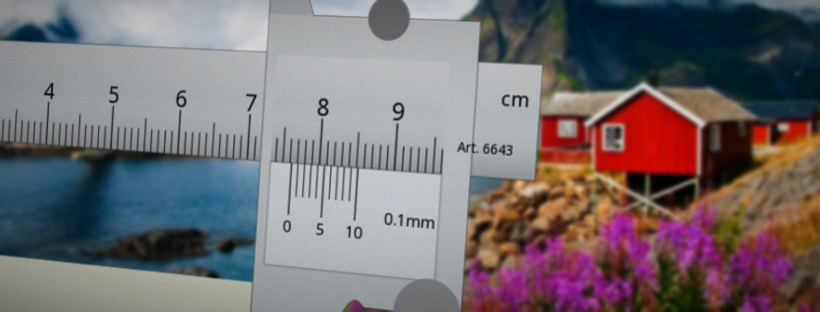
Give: 76.2,mm
